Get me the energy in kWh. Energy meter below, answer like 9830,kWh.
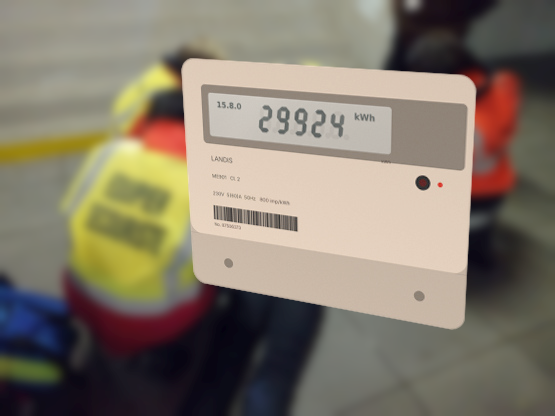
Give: 29924,kWh
